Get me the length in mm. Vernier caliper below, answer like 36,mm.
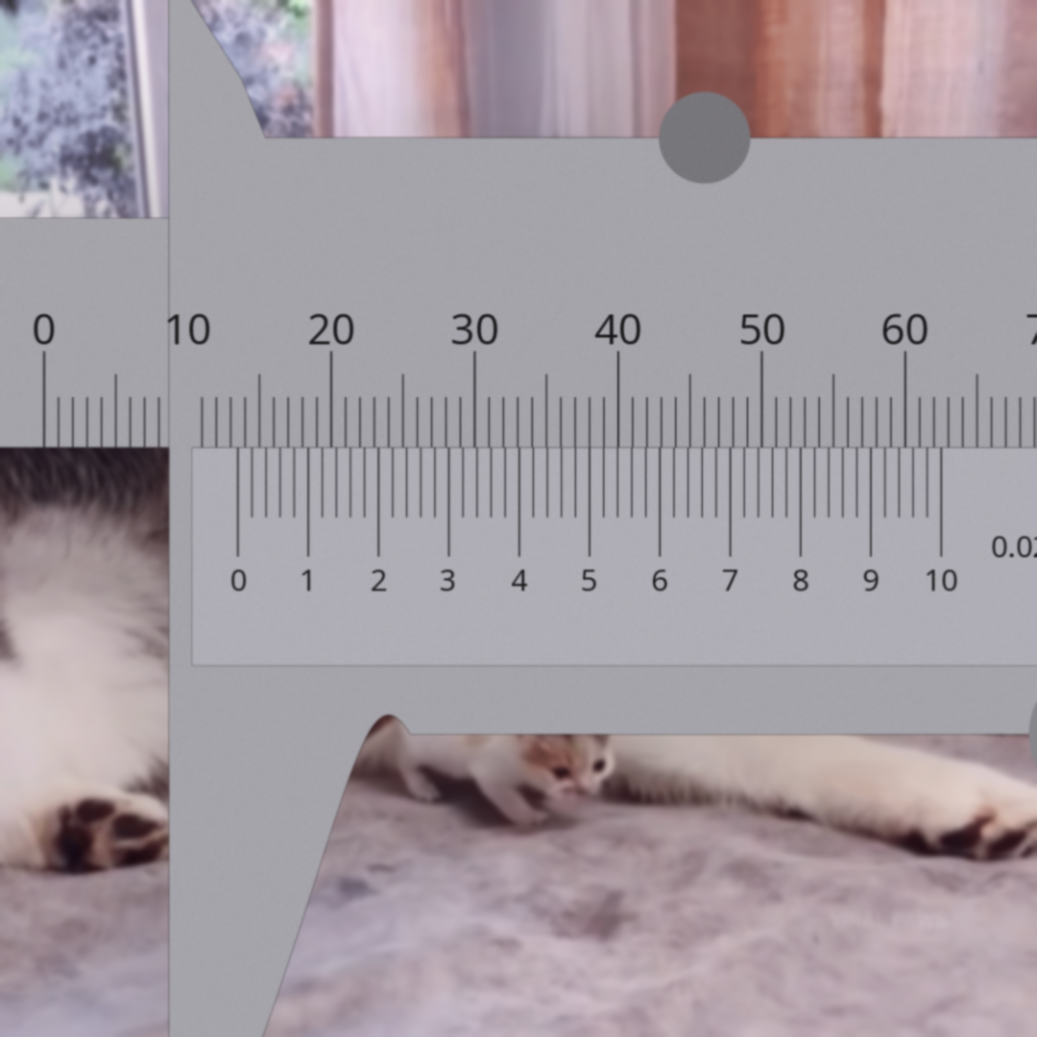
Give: 13.5,mm
